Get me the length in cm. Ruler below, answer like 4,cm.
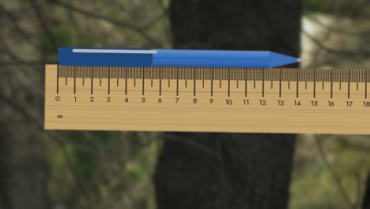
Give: 14.5,cm
